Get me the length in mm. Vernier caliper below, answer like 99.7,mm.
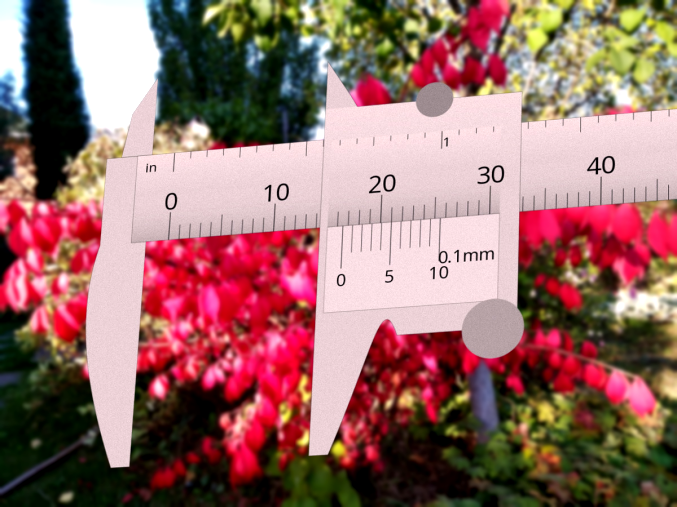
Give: 16.5,mm
